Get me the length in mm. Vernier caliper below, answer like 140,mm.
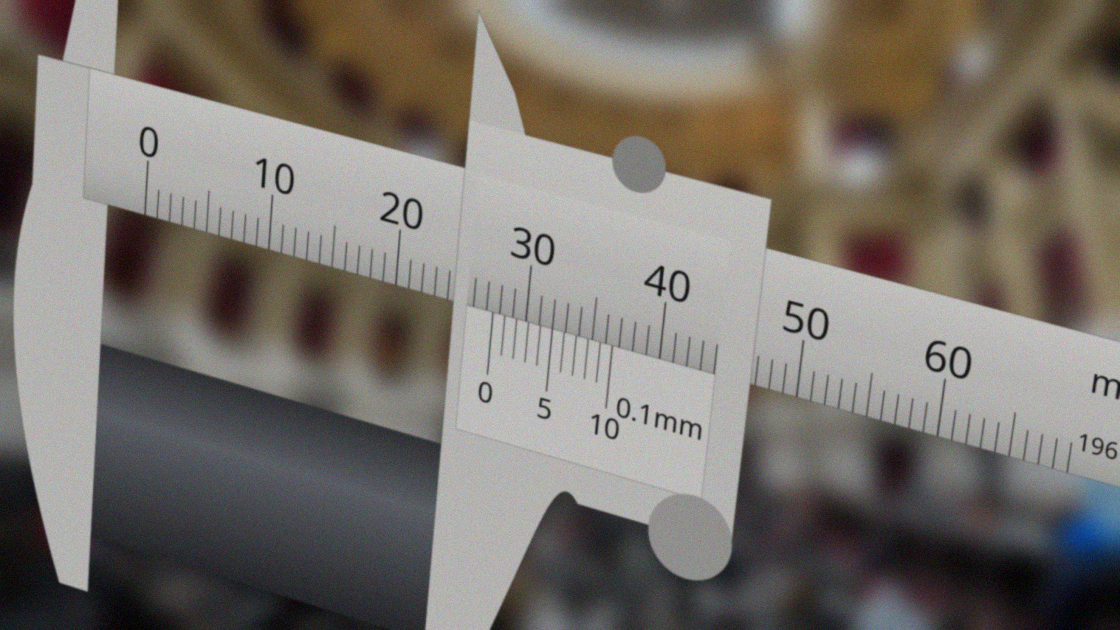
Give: 27.5,mm
